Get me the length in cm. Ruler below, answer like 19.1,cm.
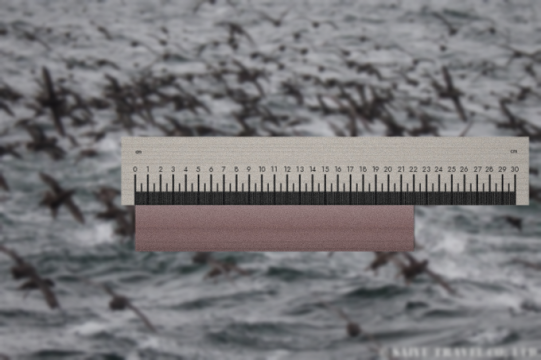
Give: 22,cm
